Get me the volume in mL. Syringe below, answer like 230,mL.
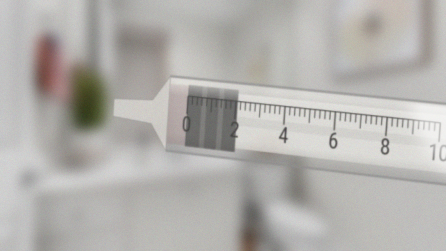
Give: 0,mL
